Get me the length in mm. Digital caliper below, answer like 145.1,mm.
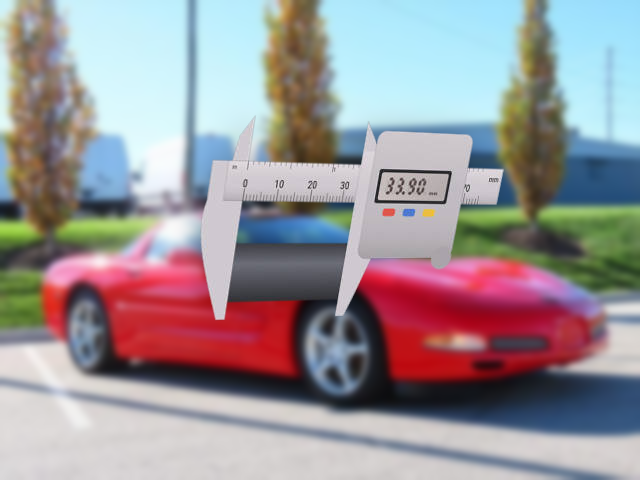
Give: 33.90,mm
